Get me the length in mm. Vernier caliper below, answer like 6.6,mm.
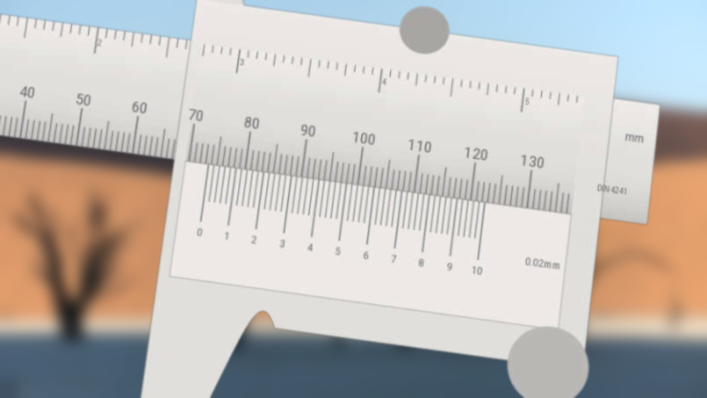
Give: 73.5,mm
